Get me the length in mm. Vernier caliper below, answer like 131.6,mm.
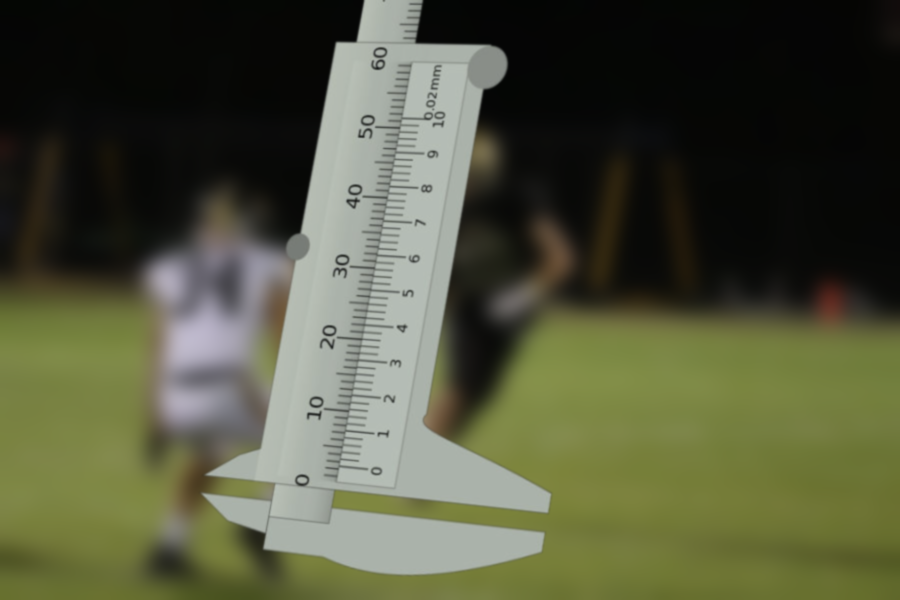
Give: 2.4,mm
